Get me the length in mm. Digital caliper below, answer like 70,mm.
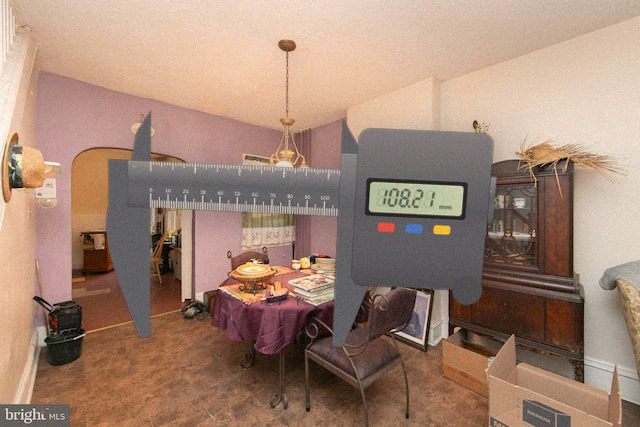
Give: 108.21,mm
